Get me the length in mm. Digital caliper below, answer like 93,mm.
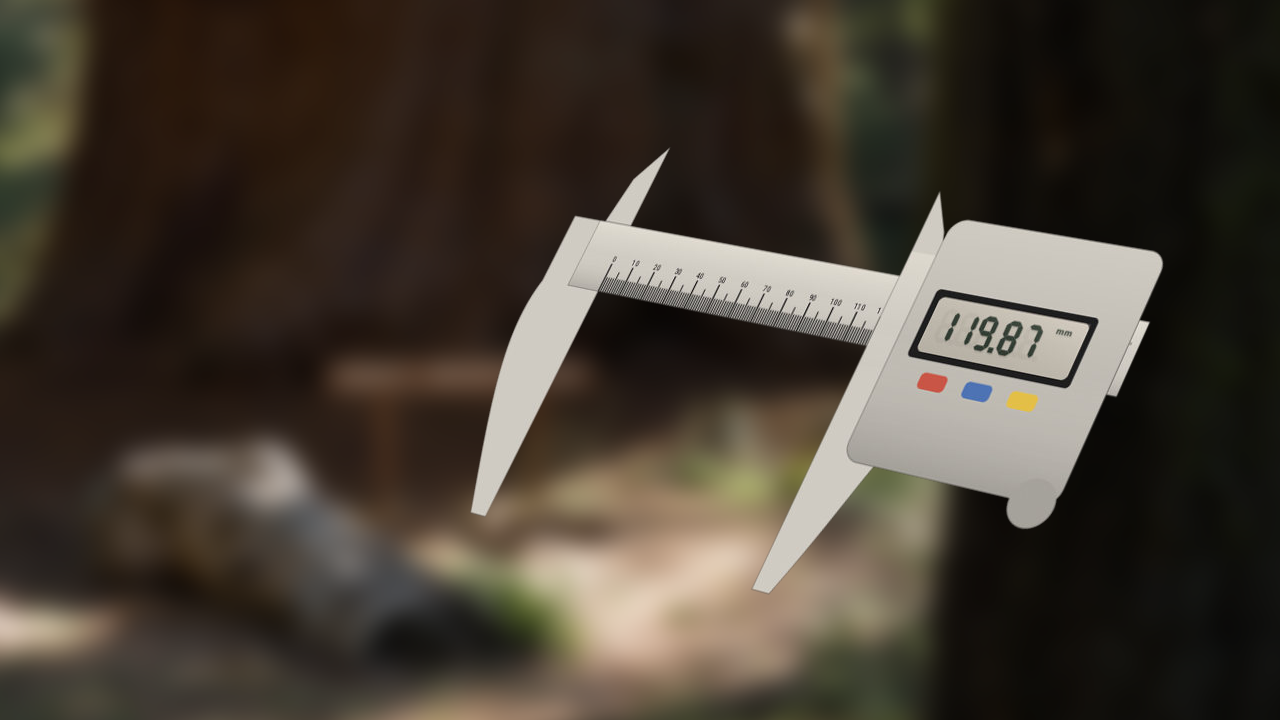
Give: 119.87,mm
